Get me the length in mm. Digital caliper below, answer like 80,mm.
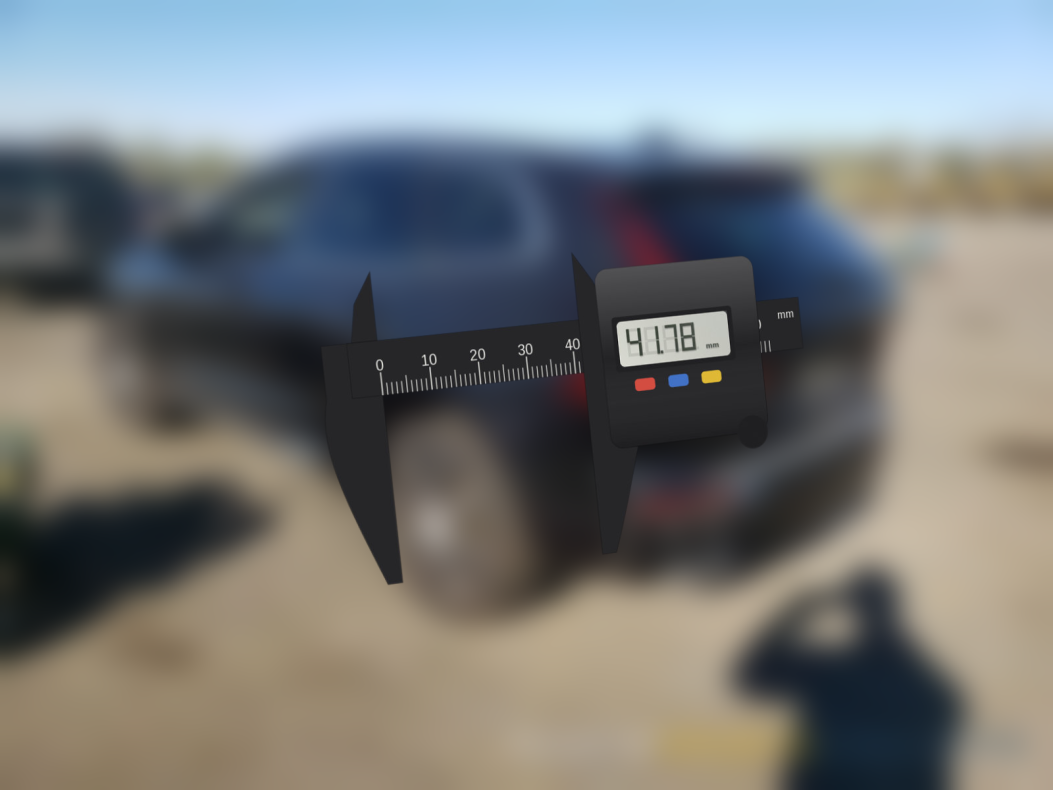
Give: 41.78,mm
